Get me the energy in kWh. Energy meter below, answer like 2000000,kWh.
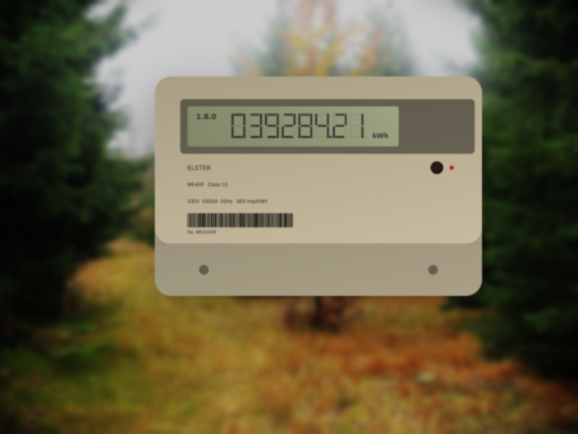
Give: 39284.21,kWh
